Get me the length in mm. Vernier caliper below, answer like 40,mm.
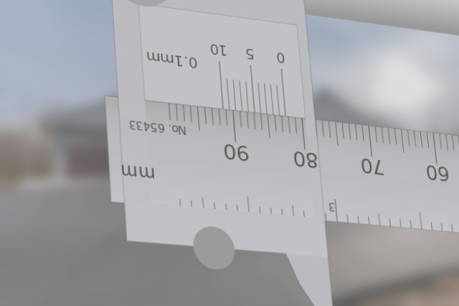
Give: 82.4,mm
